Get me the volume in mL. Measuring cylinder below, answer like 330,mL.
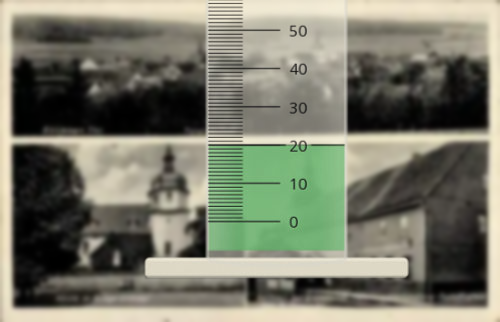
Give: 20,mL
